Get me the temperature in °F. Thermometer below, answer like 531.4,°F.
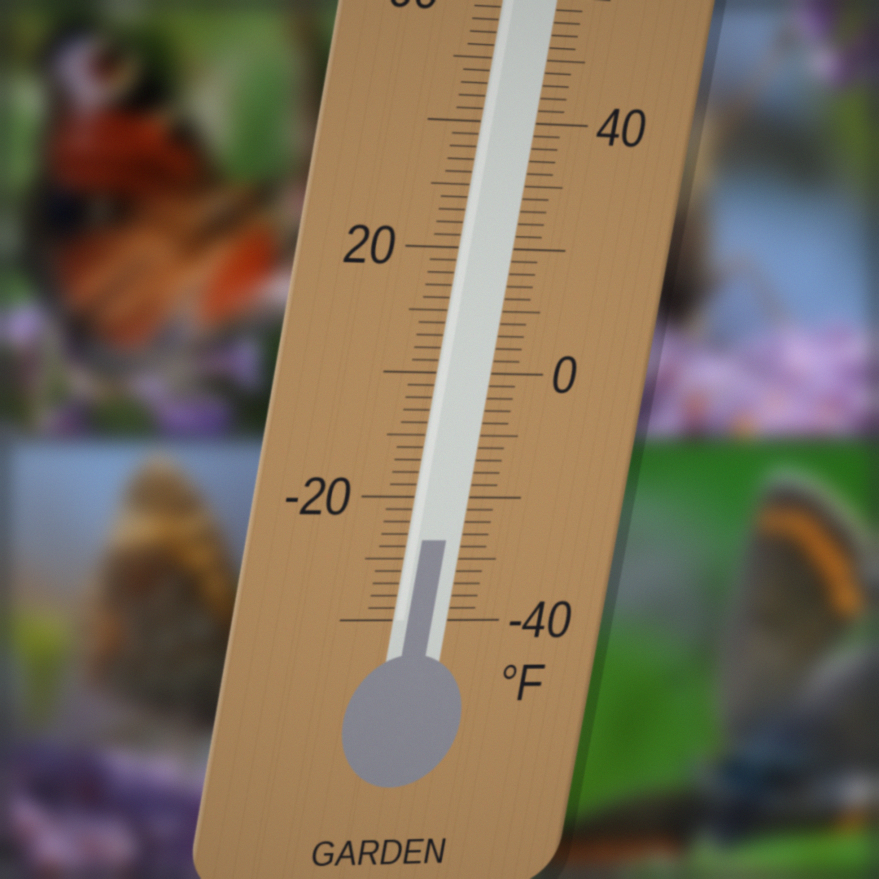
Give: -27,°F
